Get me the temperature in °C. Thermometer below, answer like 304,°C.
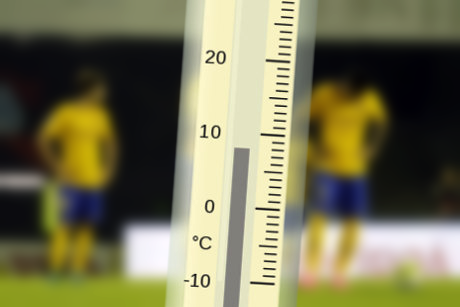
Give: 8,°C
